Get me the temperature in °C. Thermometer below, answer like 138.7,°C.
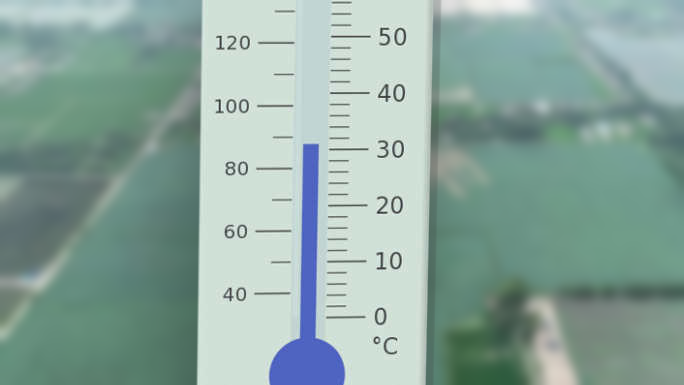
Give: 31,°C
